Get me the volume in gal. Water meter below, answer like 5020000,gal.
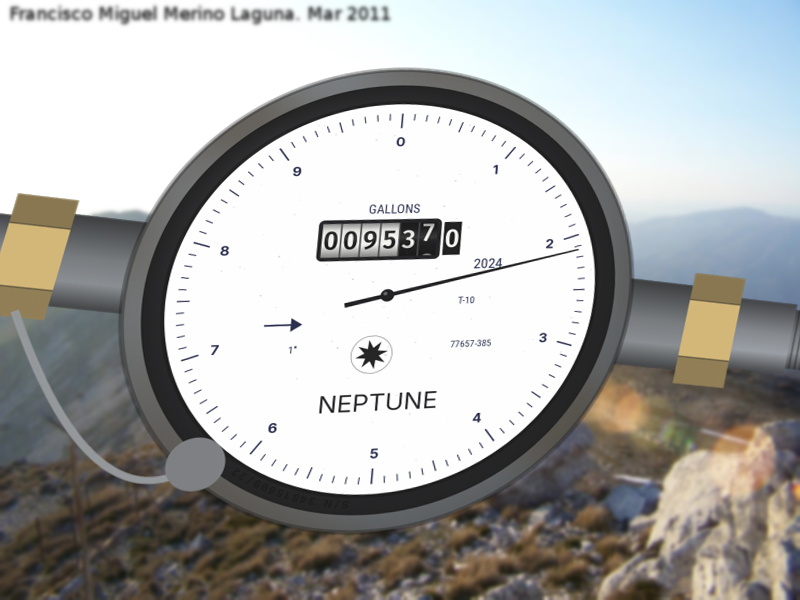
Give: 95372.1,gal
